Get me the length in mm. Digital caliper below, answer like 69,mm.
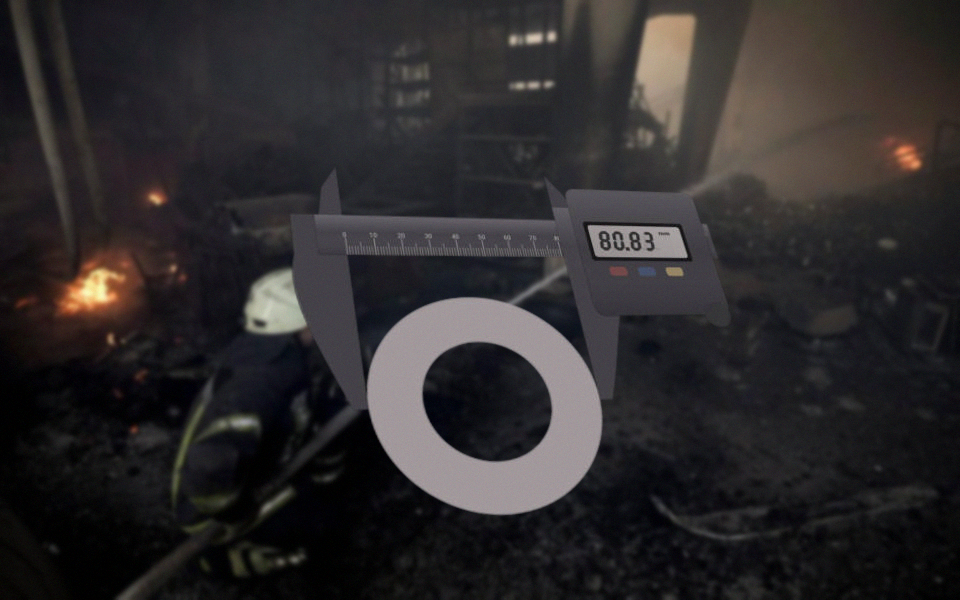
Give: 80.83,mm
